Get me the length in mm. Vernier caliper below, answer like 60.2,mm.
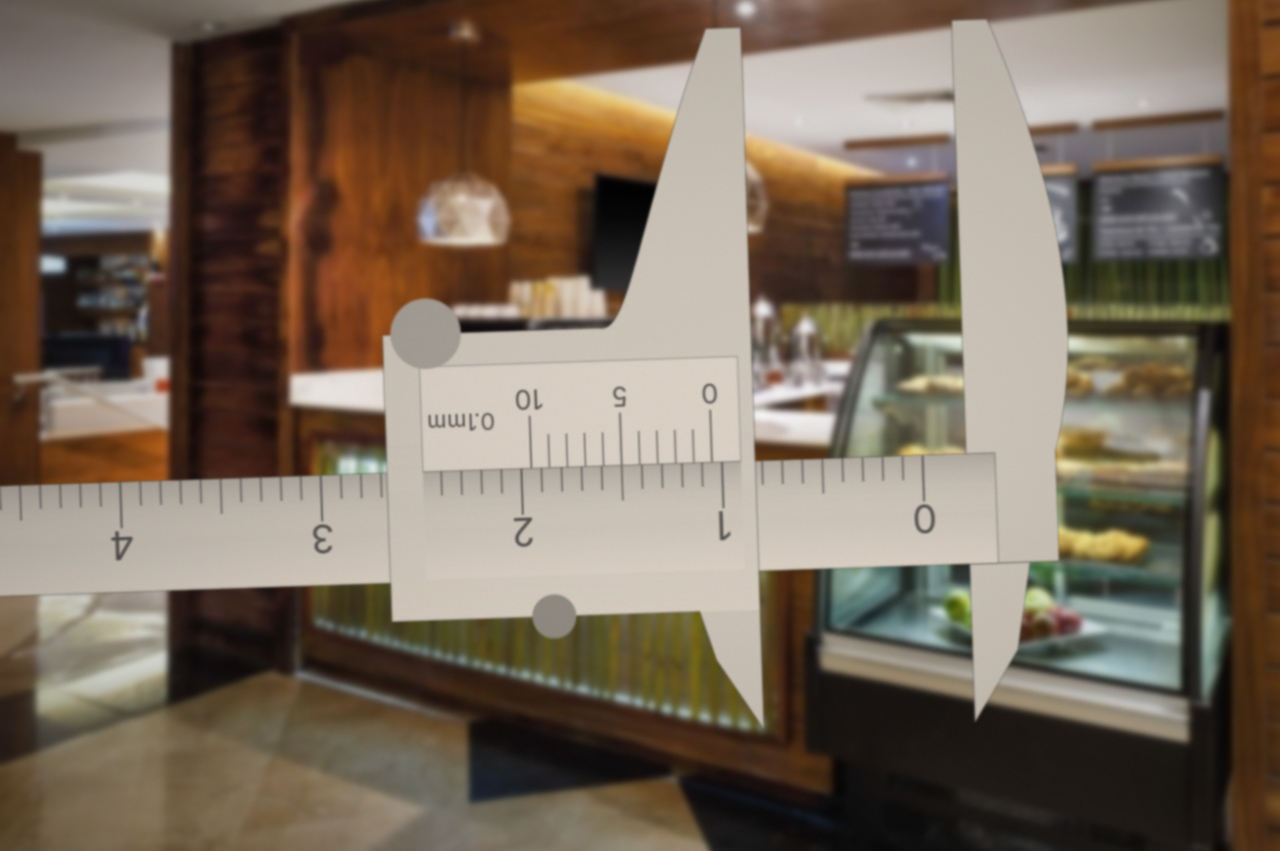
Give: 10.5,mm
